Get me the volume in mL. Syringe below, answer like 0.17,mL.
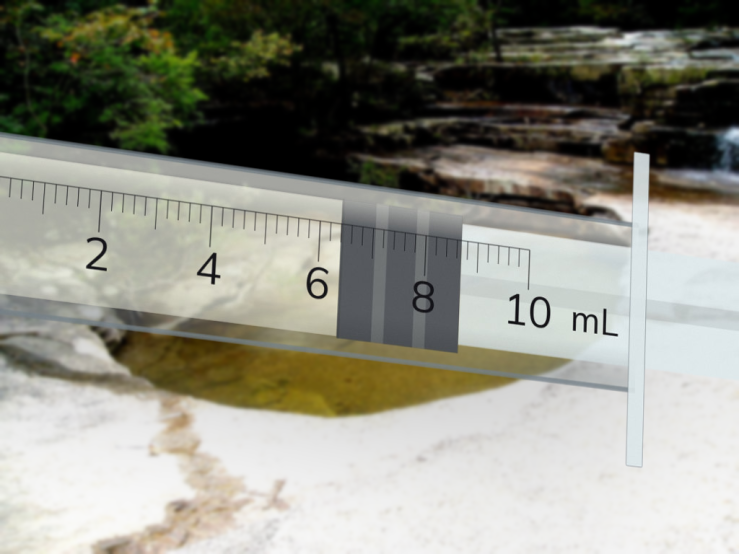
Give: 6.4,mL
